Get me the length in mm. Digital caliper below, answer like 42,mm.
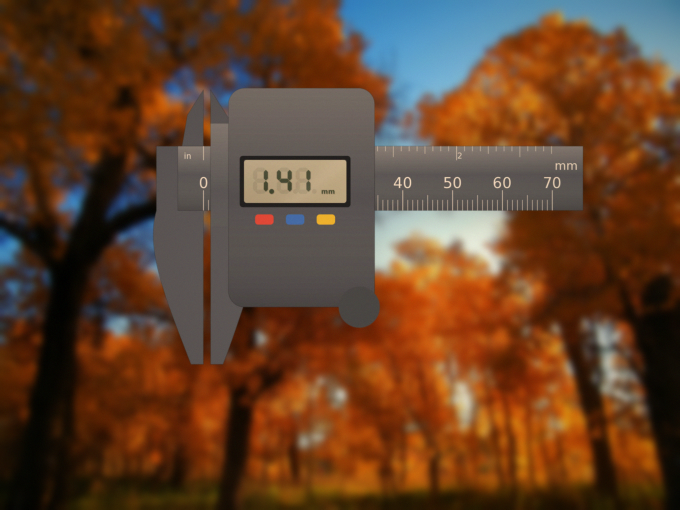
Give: 1.41,mm
